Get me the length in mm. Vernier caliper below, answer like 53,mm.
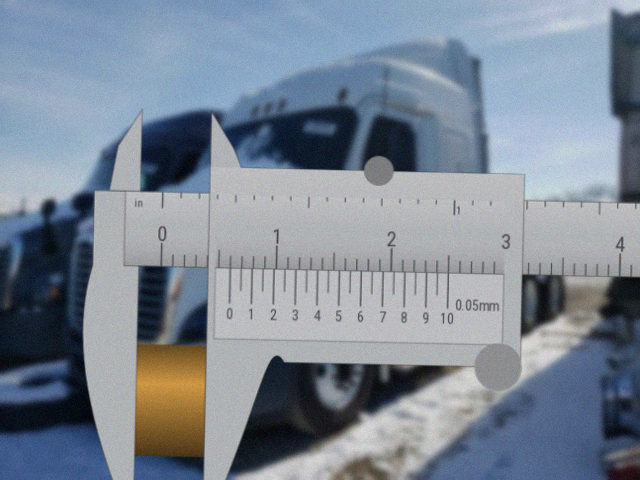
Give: 6.0,mm
